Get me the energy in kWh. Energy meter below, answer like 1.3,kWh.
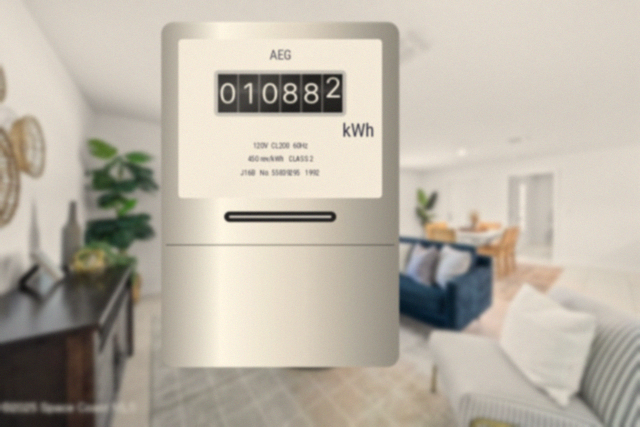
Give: 10882,kWh
